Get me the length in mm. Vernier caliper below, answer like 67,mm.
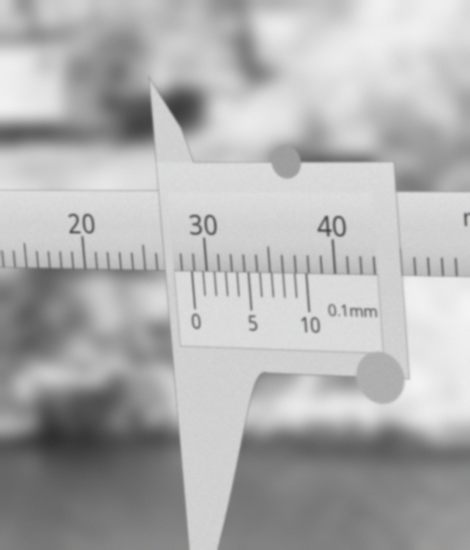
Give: 28.8,mm
